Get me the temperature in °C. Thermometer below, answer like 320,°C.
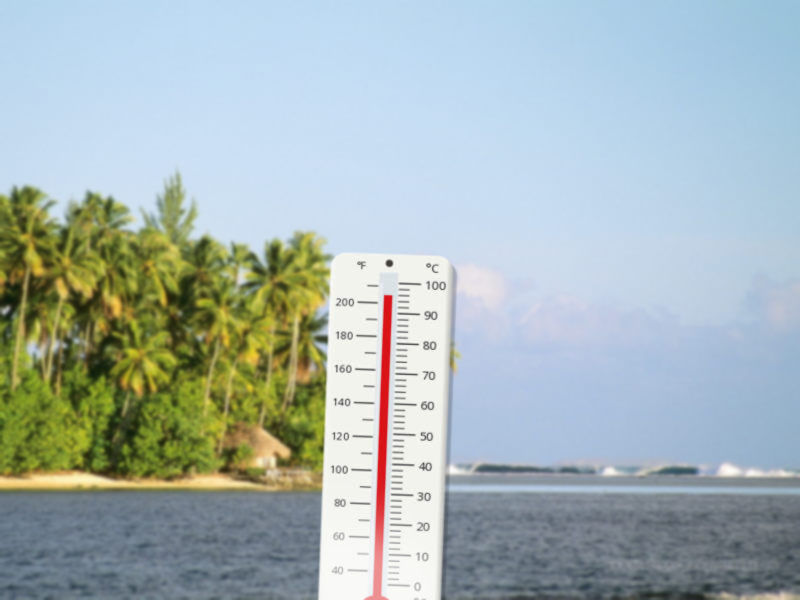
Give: 96,°C
